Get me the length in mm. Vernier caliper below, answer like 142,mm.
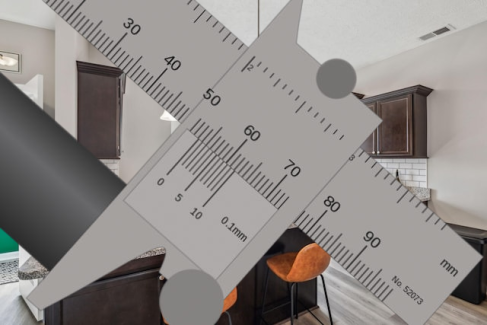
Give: 53.2,mm
